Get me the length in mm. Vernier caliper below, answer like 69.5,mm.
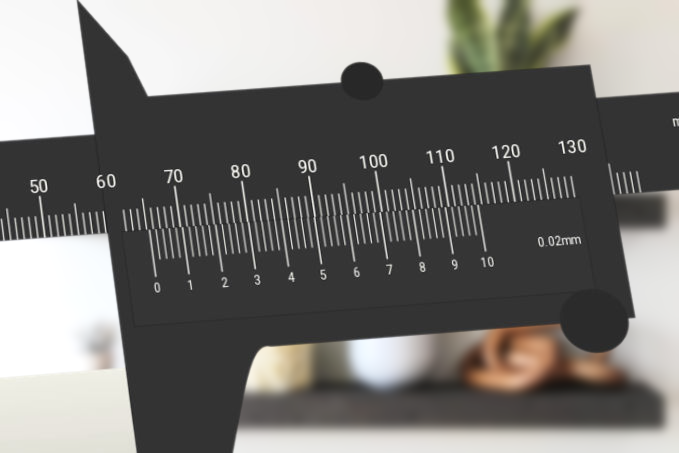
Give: 65.4,mm
